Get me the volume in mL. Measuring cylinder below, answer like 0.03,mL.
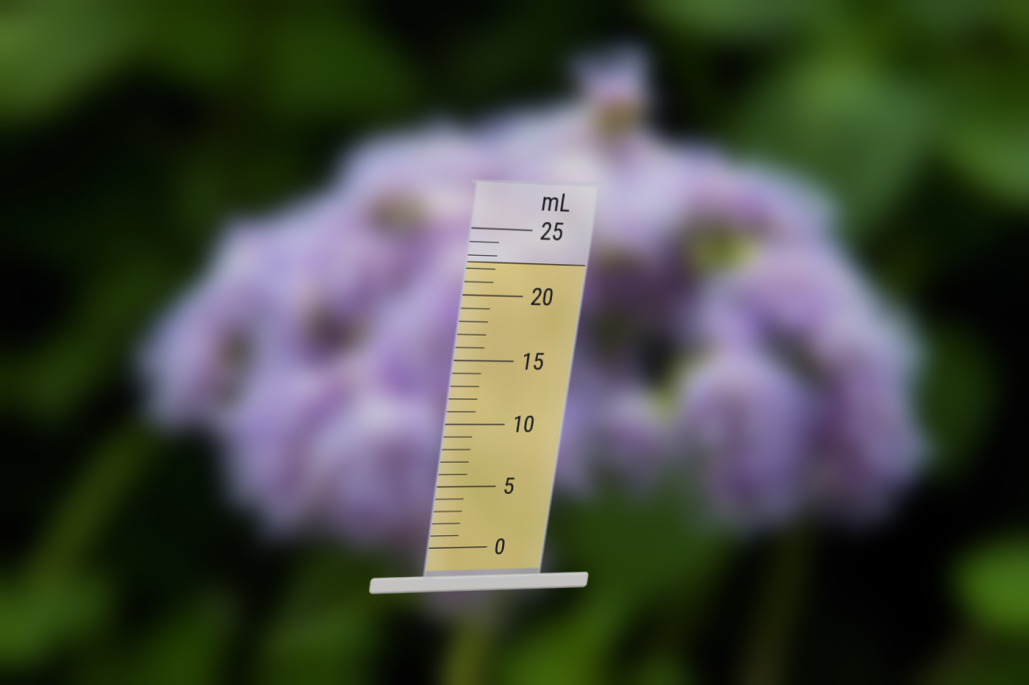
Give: 22.5,mL
